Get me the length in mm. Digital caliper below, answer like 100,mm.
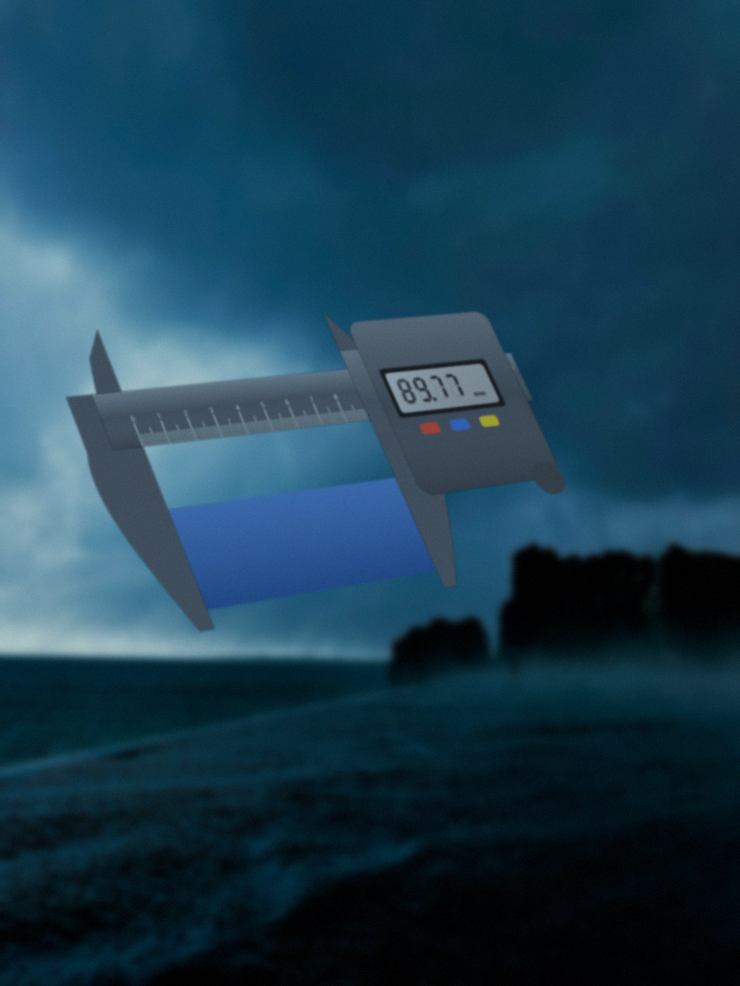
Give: 89.77,mm
